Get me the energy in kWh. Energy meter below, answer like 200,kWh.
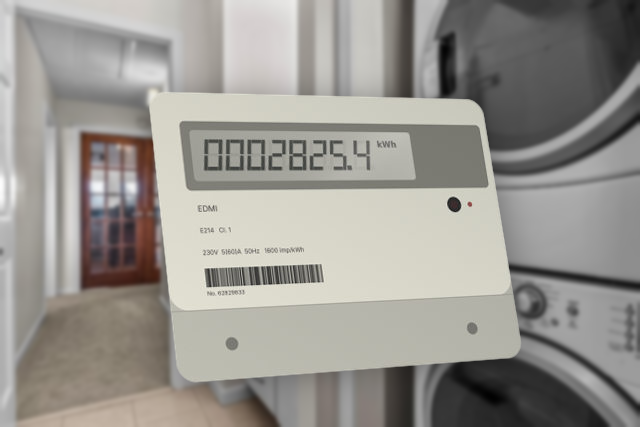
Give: 2825.4,kWh
